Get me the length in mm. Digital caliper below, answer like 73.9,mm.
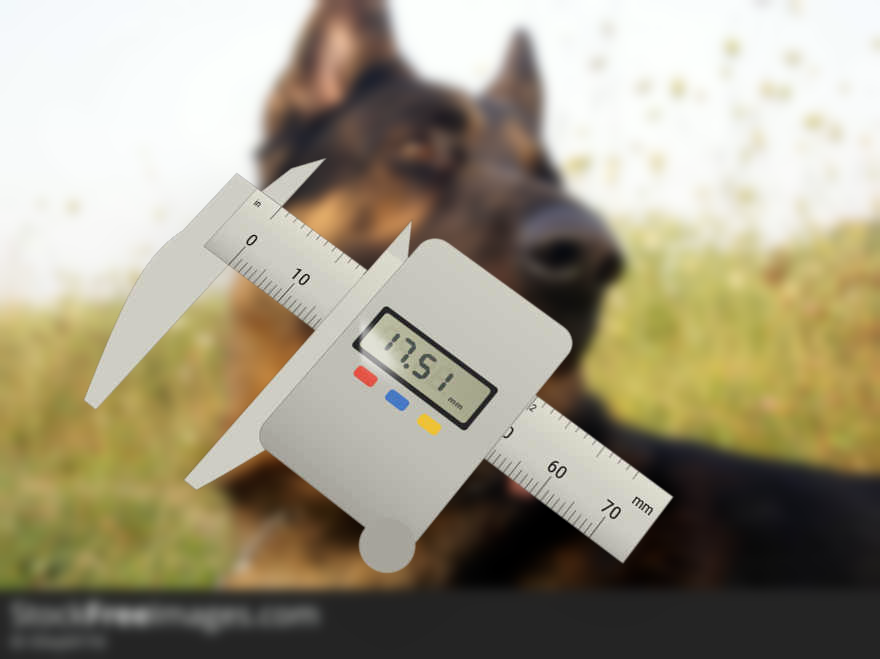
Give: 17.51,mm
